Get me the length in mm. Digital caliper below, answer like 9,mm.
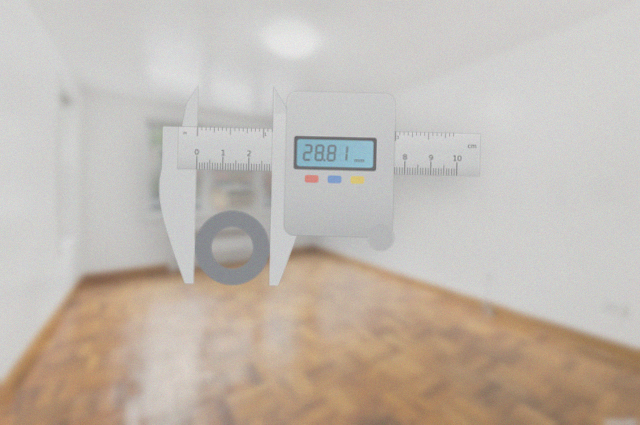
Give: 28.81,mm
